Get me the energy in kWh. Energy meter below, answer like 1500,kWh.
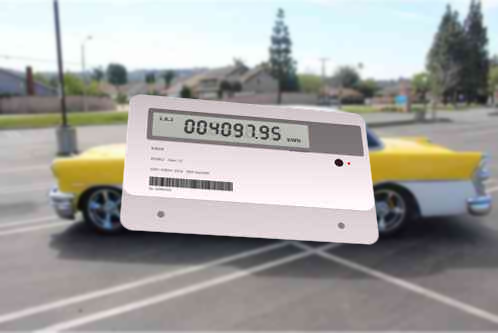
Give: 4097.95,kWh
